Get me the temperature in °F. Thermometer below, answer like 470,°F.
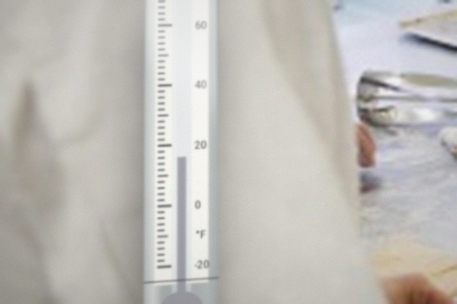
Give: 16,°F
